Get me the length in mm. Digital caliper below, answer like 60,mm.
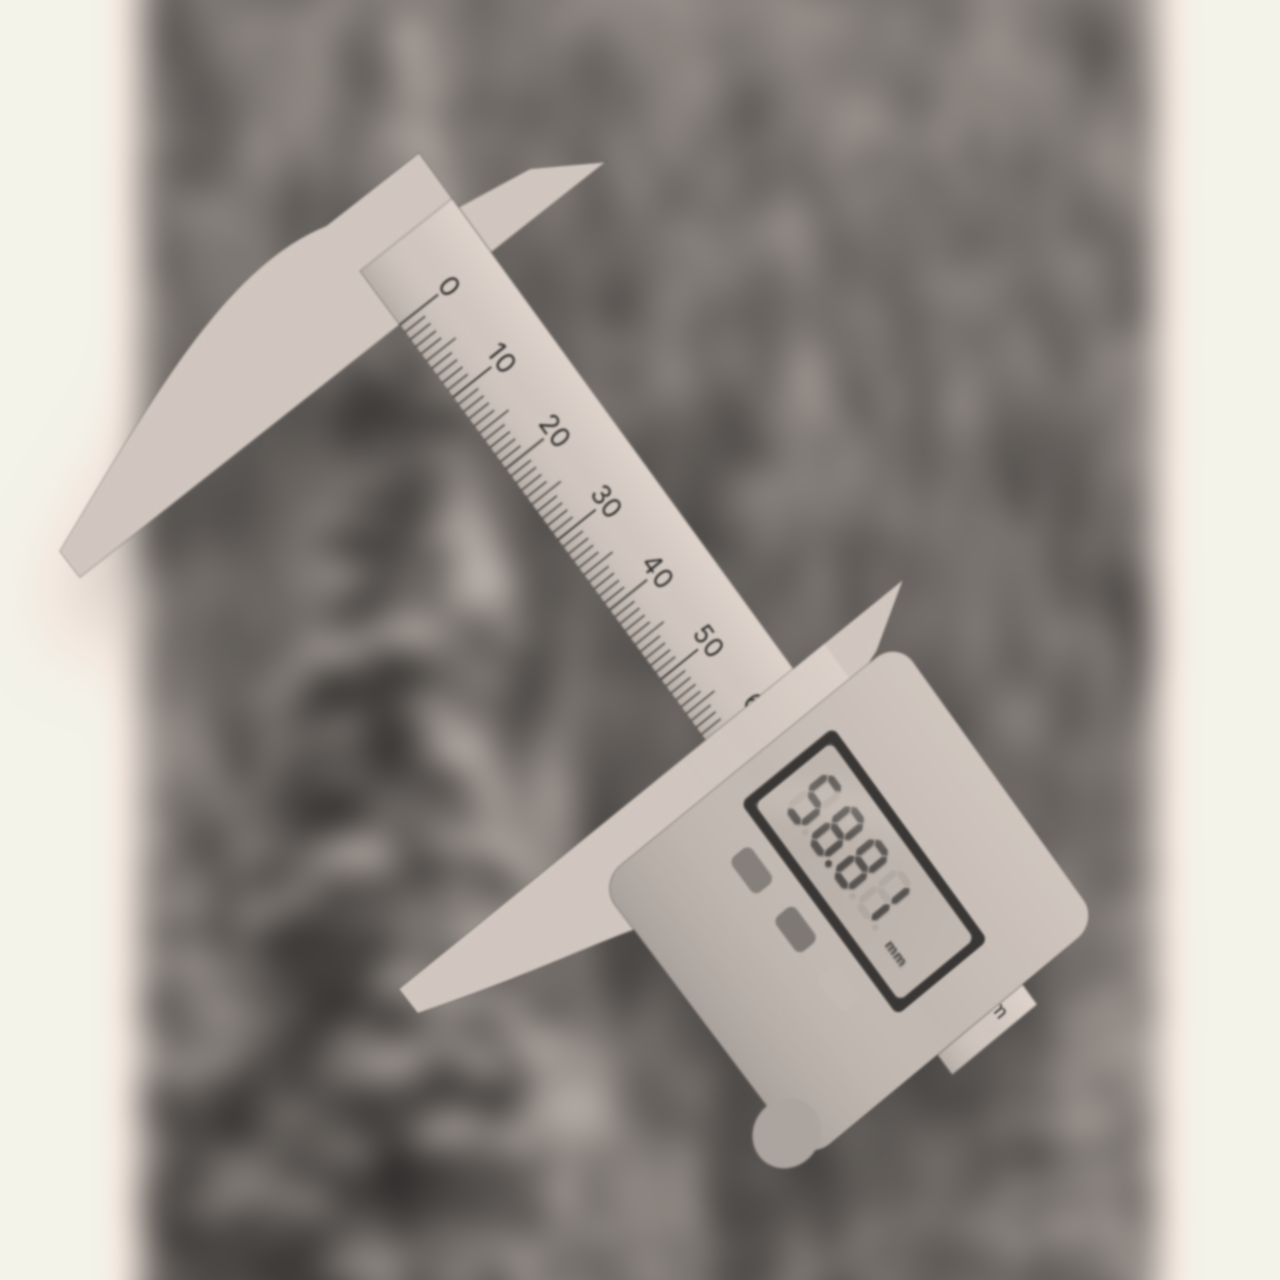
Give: 58.81,mm
